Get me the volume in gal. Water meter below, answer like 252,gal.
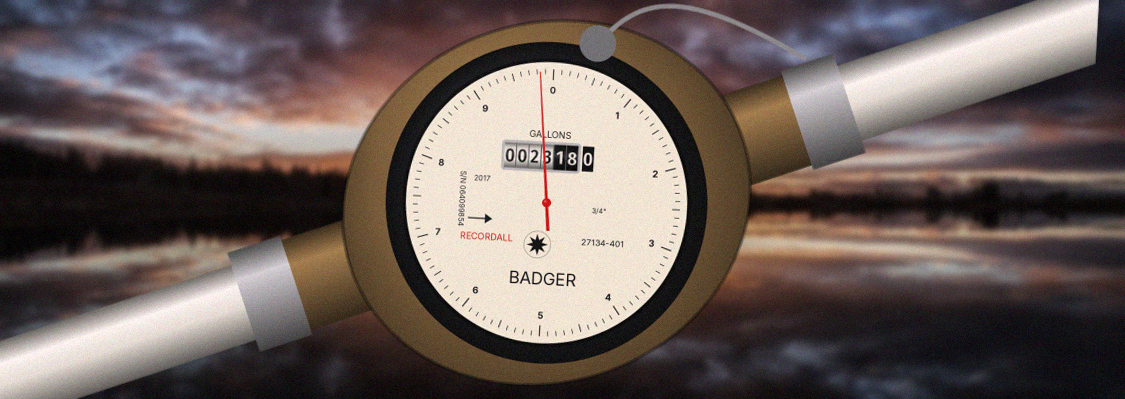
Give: 23179.8,gal
